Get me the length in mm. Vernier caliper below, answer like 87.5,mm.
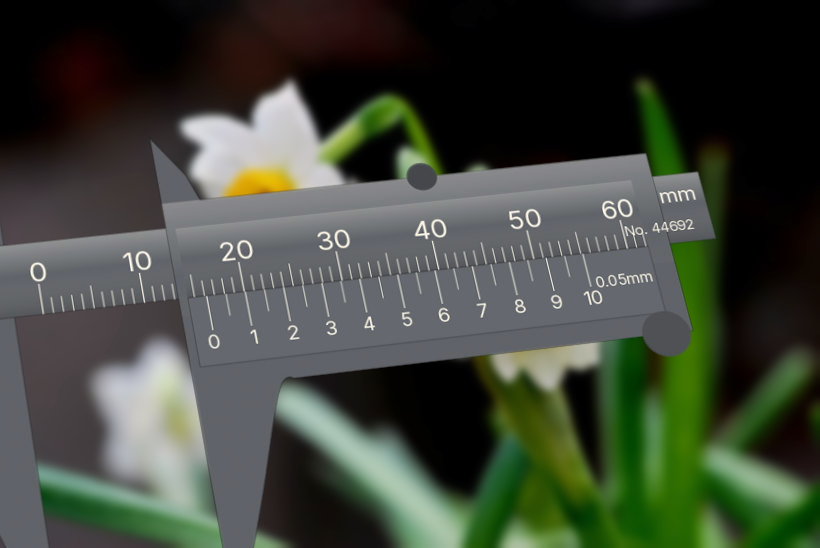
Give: 16.2,mm
